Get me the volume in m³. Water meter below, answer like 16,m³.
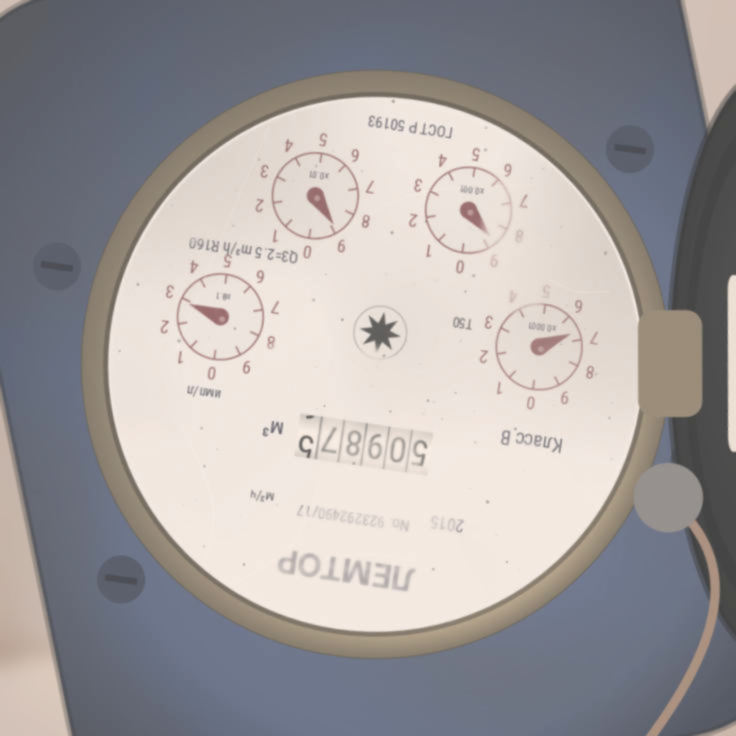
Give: 509875.2886,m³
